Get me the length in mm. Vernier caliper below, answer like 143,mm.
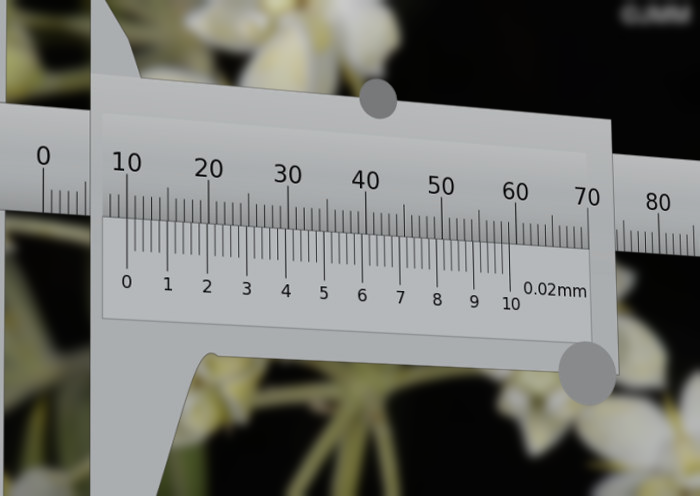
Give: 10.0,mm
